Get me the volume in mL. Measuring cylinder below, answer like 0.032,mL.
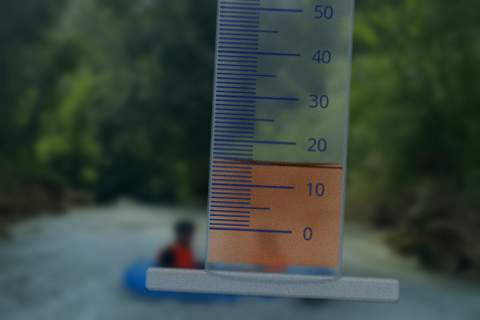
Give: 15,mL
